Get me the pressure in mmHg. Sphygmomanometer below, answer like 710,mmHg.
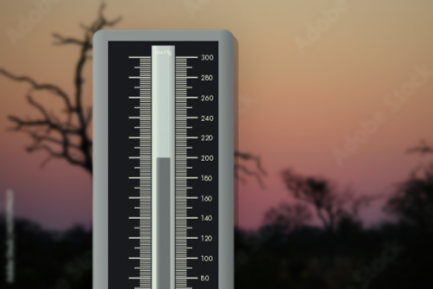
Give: 200,mmHg
